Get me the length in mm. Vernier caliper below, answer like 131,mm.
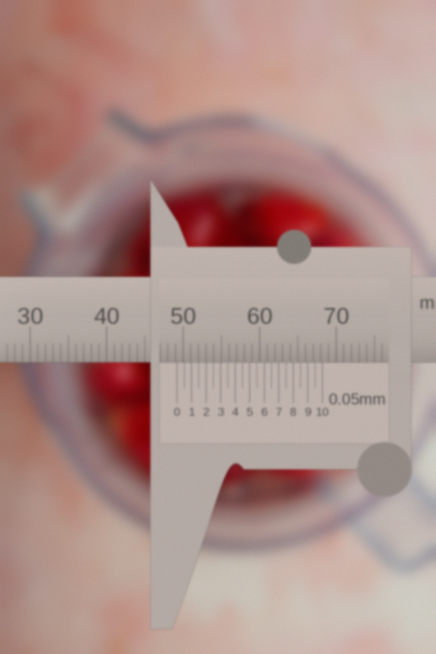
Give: 49.2,mm
